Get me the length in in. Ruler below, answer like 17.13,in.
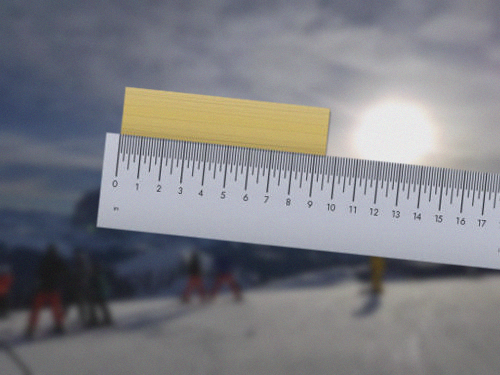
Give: 9.5,in
